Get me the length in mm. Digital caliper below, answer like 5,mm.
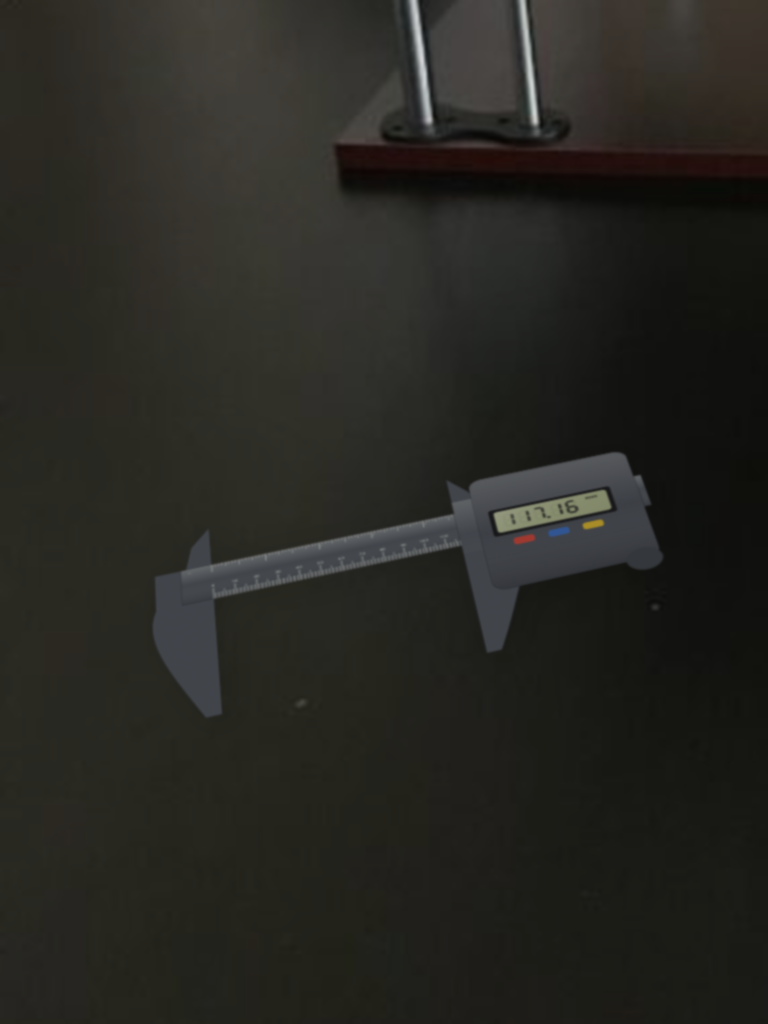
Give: 117.16,mm
